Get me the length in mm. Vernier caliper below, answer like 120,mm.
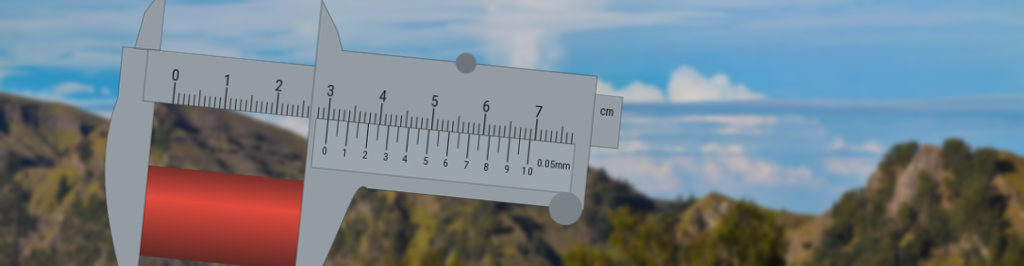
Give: 30.0,mm
